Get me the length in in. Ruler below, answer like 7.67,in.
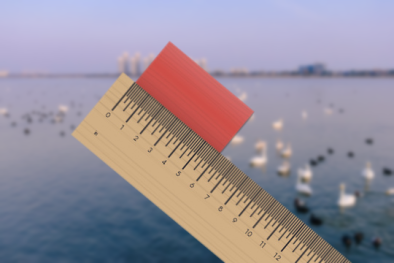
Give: 6,in
